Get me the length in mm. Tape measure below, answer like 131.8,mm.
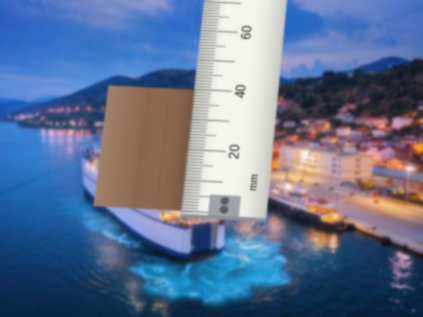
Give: 40,mm
